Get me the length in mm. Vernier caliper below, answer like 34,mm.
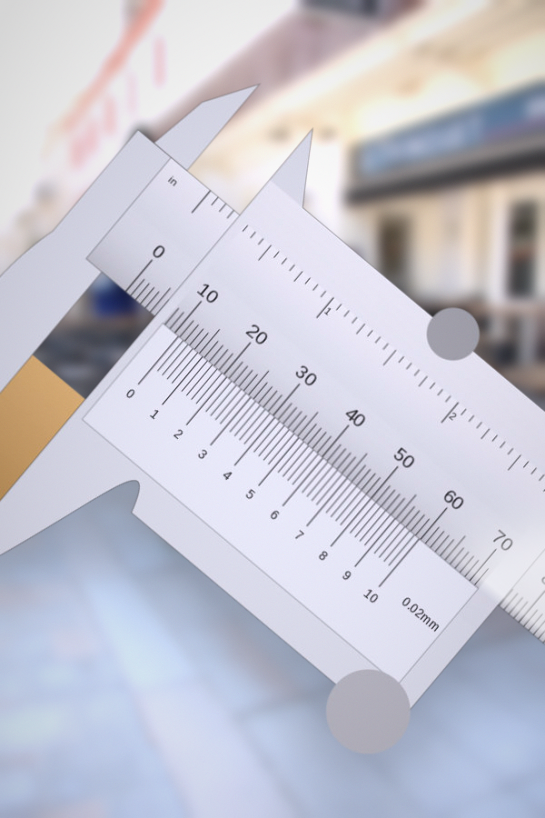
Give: 10.8,mm
